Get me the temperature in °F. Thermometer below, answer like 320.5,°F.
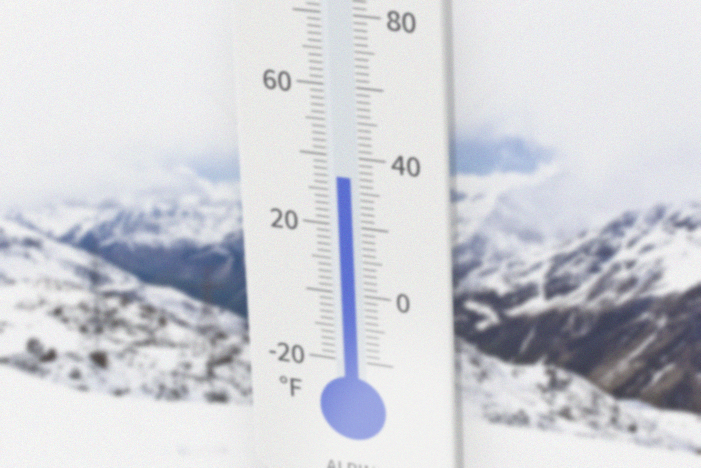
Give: 34,°F
